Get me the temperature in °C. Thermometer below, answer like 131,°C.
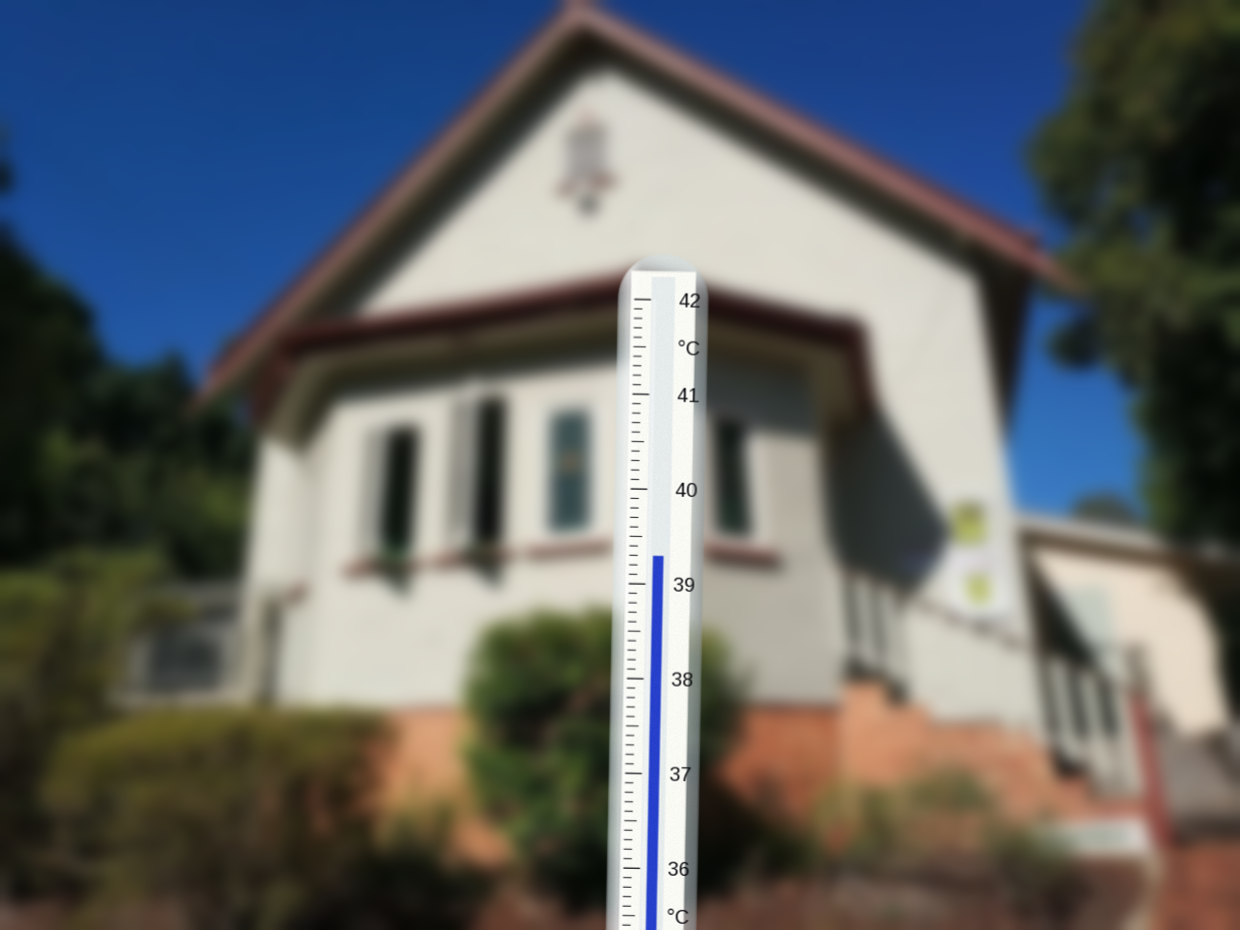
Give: 39.3,°C
